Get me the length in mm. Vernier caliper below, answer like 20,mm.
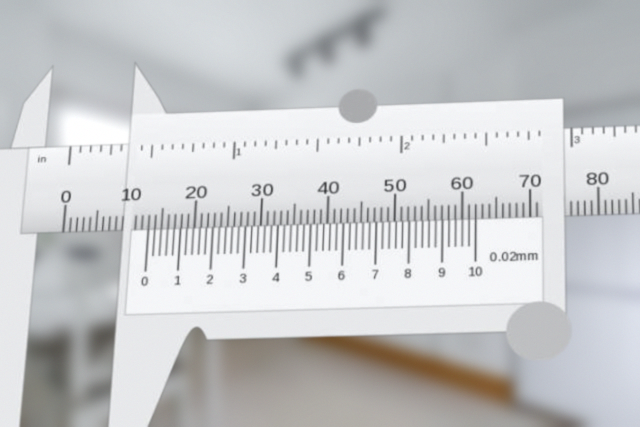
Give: 13.0,mm
